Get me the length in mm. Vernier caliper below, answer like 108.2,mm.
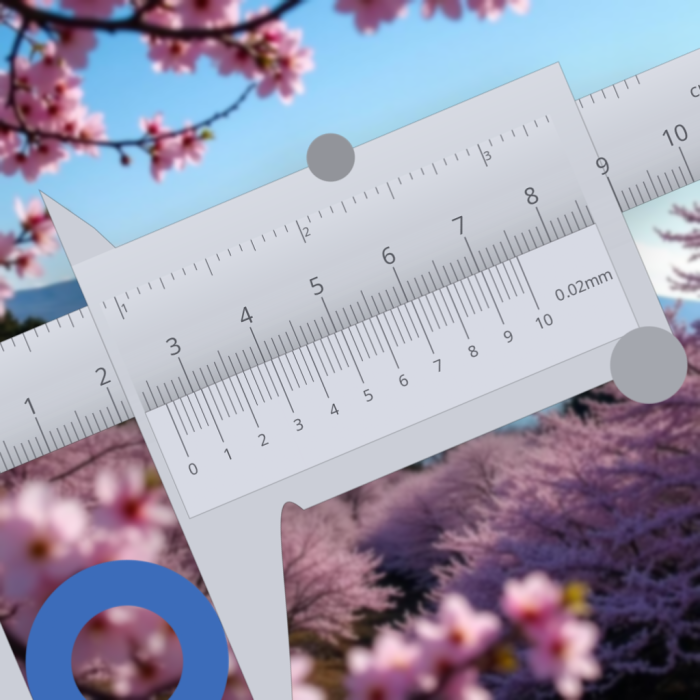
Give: 26.2,mm
